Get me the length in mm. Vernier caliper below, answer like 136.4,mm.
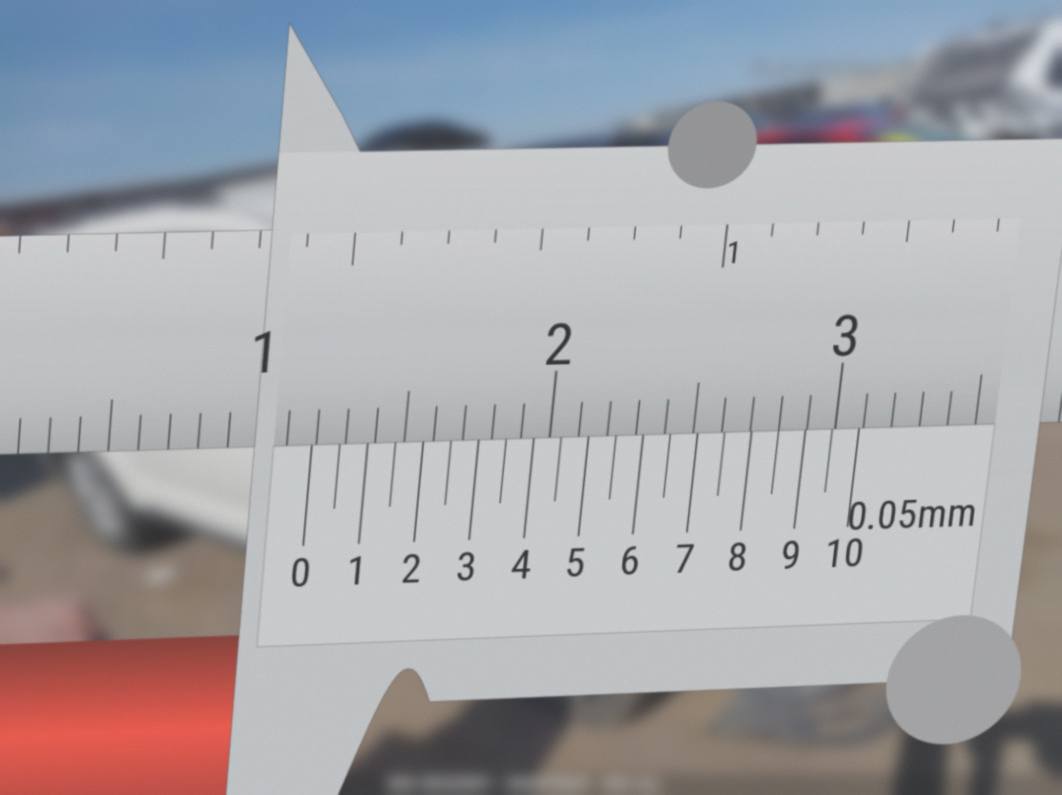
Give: 11.85,mm
